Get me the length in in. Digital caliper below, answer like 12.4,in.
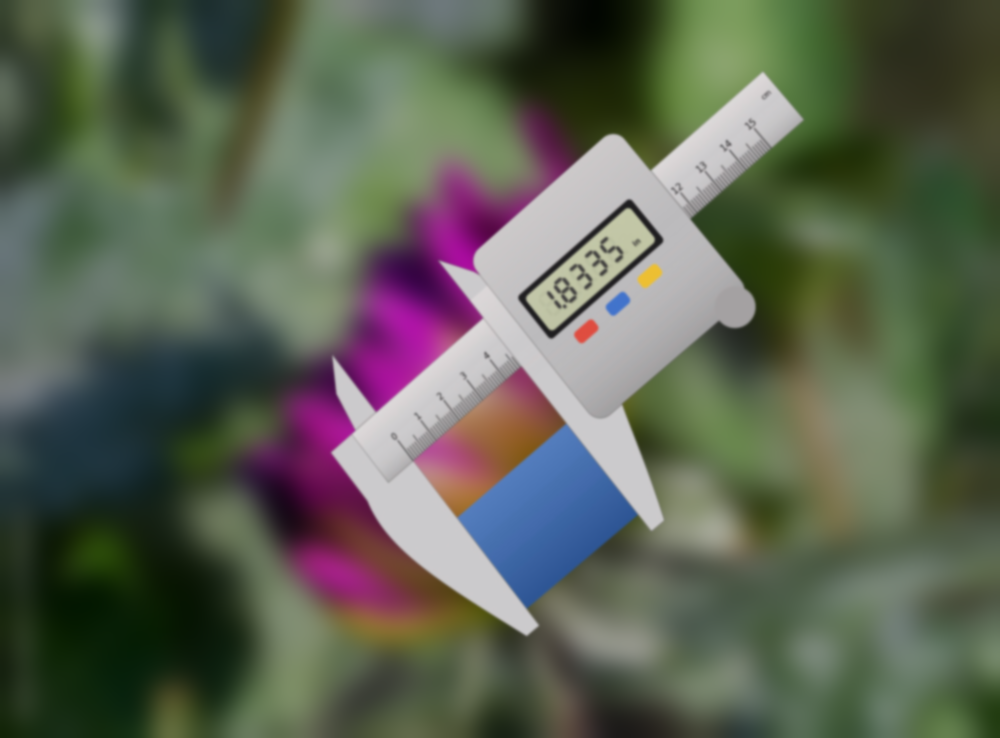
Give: 1.8335,in
